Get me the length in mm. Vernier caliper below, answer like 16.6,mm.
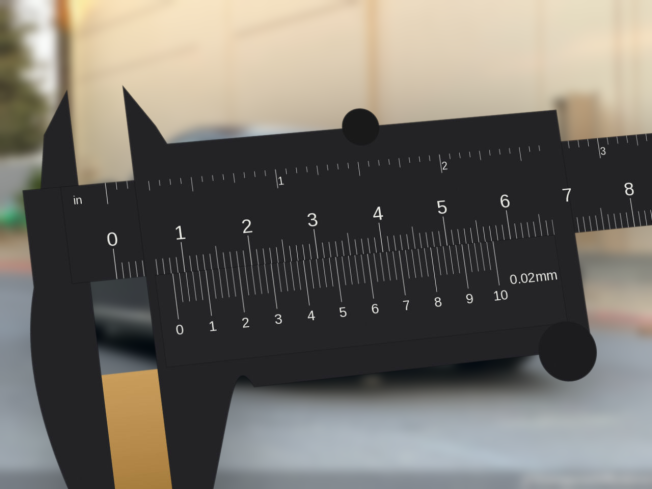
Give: 8.2,mm
